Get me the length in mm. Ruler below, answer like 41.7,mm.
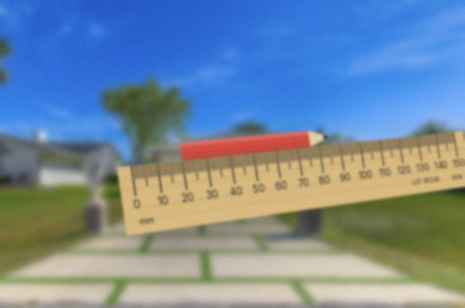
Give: 65,mm
